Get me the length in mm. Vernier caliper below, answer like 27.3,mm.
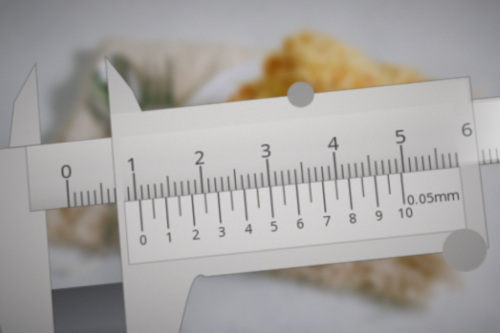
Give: 10.6,mm
